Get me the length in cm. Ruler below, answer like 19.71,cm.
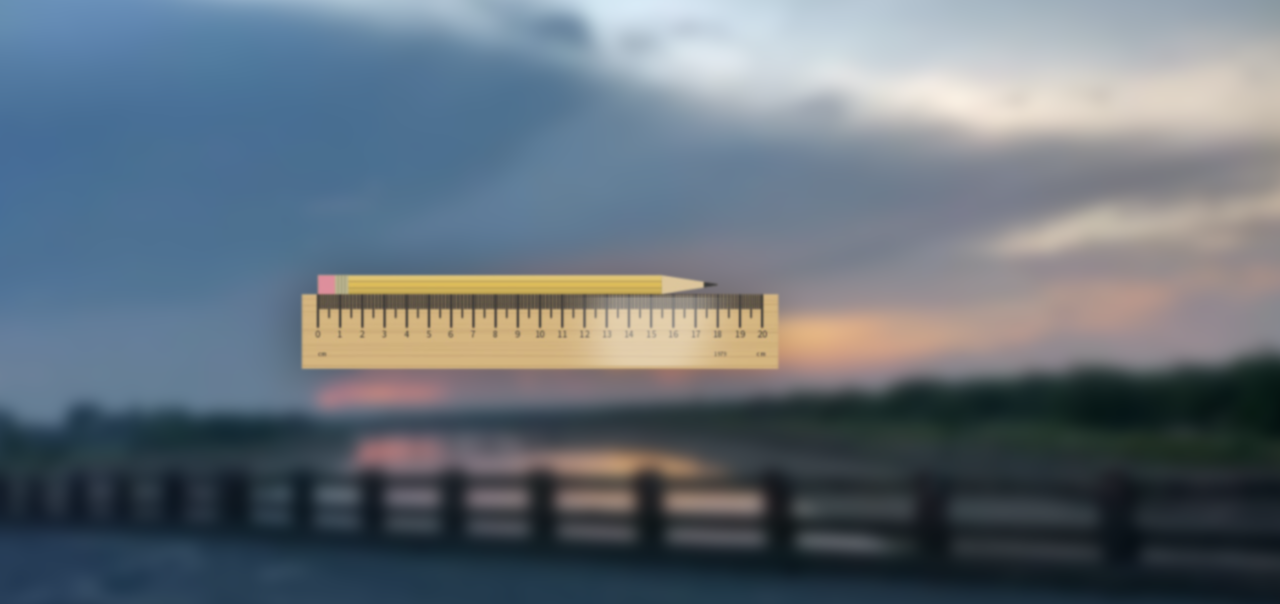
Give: 18,cm
